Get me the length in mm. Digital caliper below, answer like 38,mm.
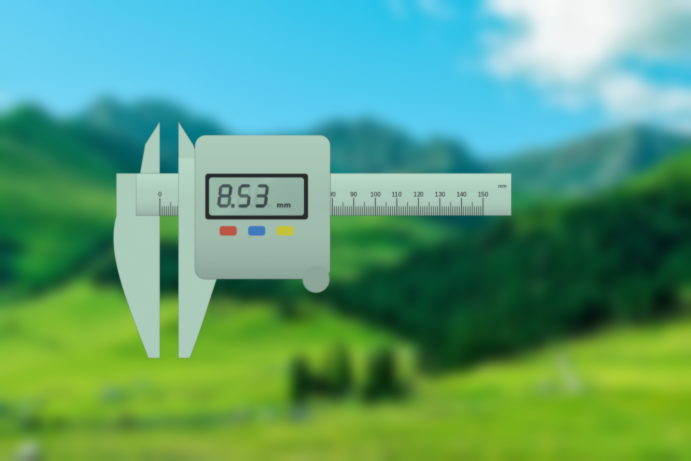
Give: 8.53,mm
